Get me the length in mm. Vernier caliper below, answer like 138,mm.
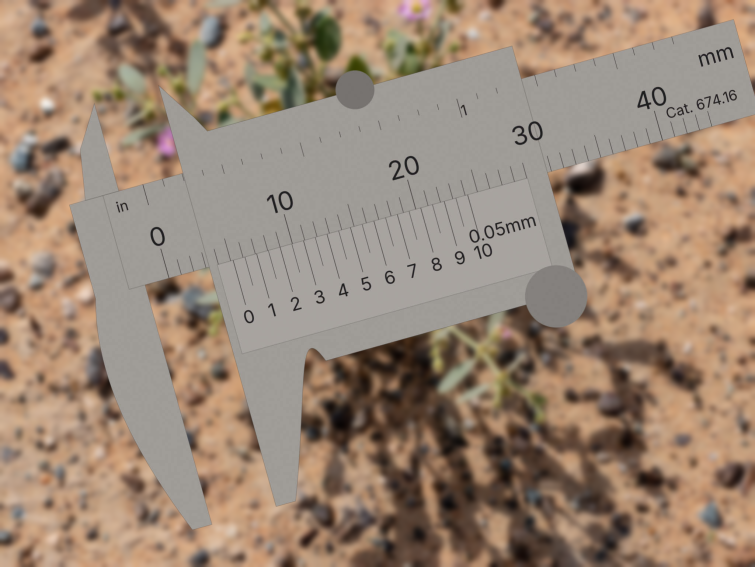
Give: 5.2,mm
